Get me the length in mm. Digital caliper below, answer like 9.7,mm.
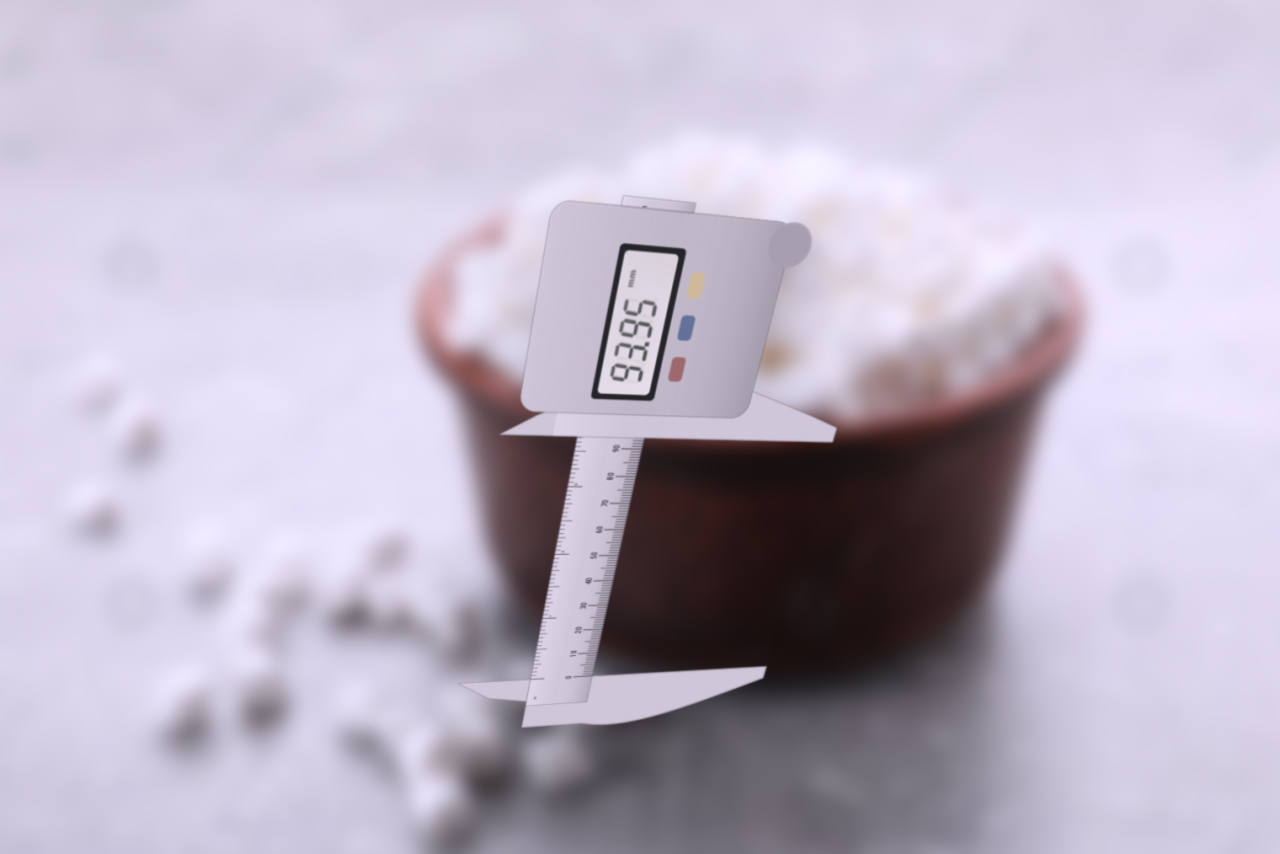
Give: 93.95,mm
